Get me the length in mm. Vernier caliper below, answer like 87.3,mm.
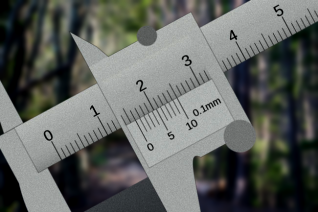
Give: 16.0,mm
